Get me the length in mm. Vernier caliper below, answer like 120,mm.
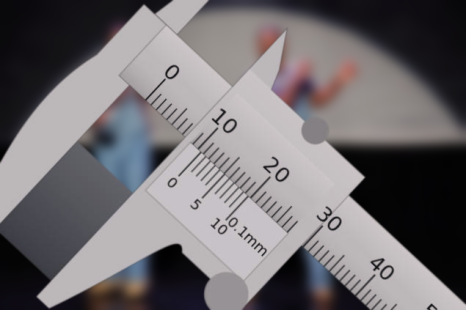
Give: 10.6,mm
